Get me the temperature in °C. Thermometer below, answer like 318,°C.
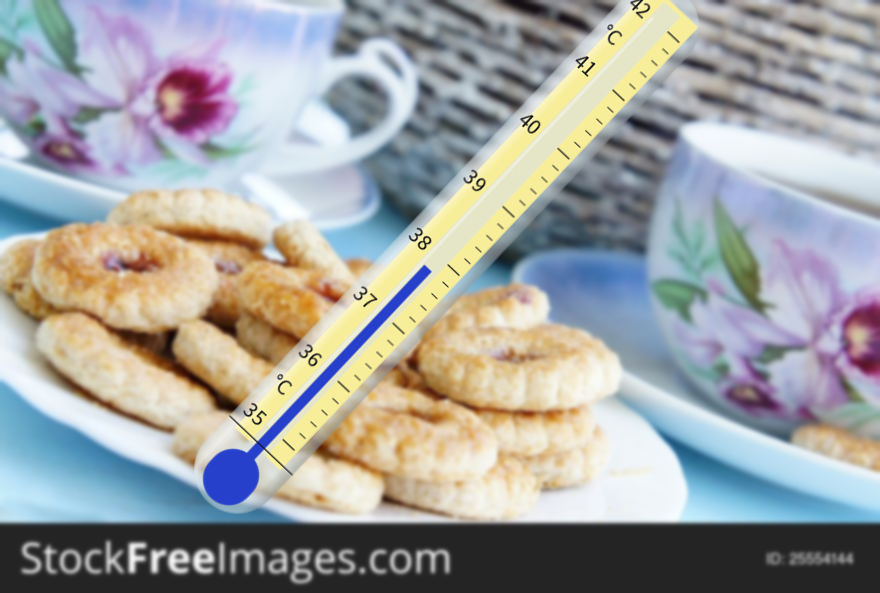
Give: 37.8,°C
